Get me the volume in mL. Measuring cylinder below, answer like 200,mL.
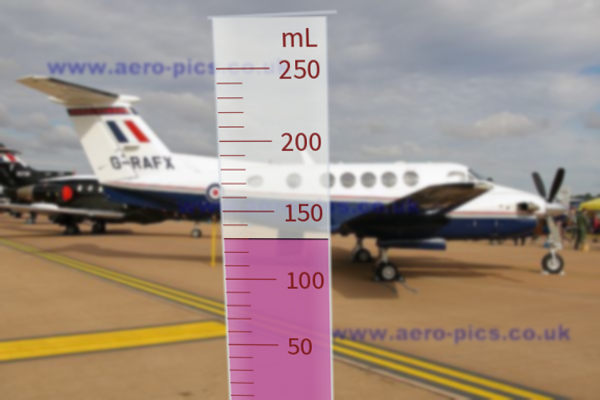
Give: 130,mL
